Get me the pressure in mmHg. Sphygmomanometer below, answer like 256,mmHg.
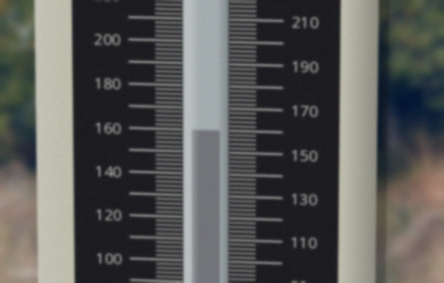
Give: 160,mmHg
